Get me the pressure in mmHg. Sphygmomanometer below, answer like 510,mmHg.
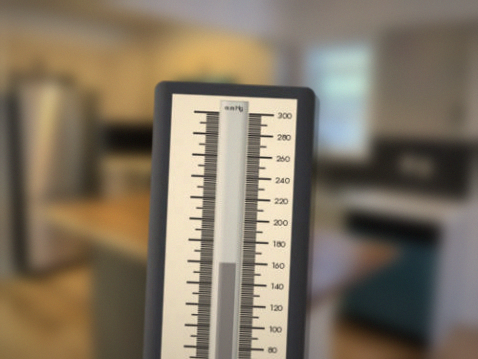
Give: 160,mmHg
